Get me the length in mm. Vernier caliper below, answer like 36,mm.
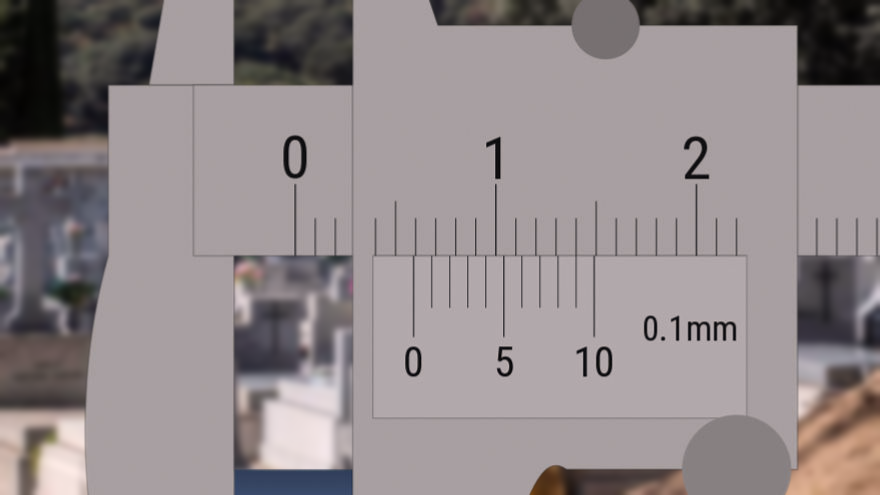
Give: 5.9,mm
